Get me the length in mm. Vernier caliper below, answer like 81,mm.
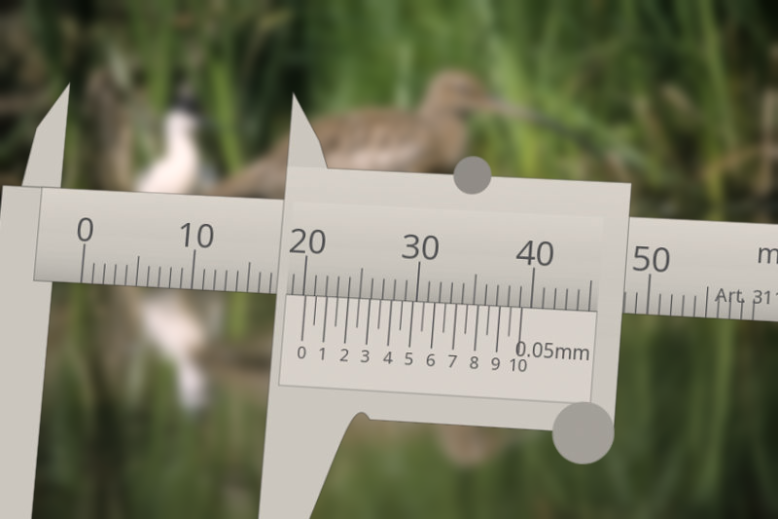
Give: 20.2,mm
